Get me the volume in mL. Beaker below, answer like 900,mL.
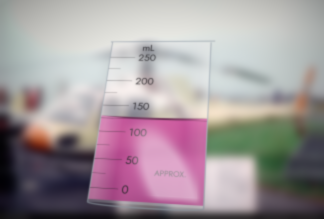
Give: 125,mL
